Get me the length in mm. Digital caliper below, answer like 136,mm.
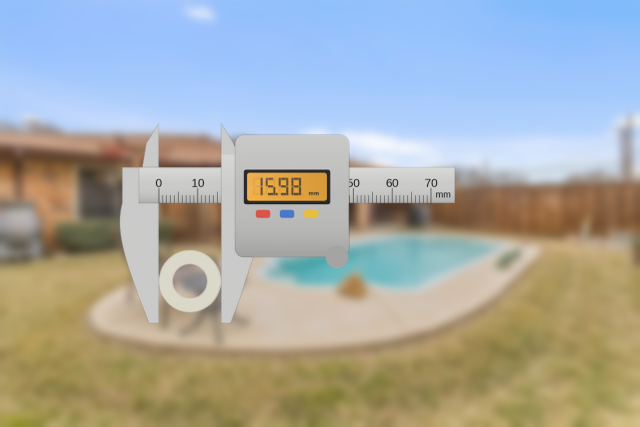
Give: 15.98,mm
